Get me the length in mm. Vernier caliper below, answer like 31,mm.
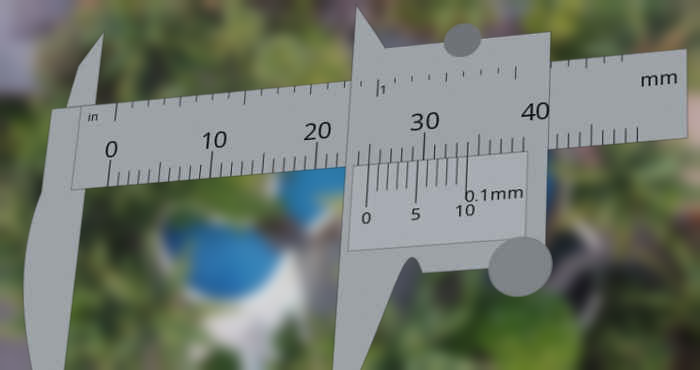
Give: 25.0,mm
